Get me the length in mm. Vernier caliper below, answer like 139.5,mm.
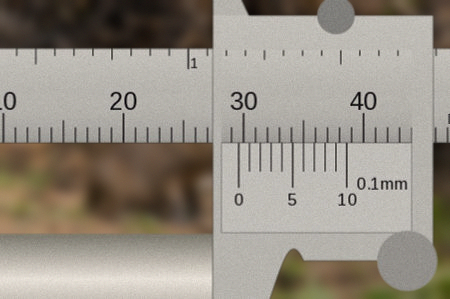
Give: 29.6,mm
